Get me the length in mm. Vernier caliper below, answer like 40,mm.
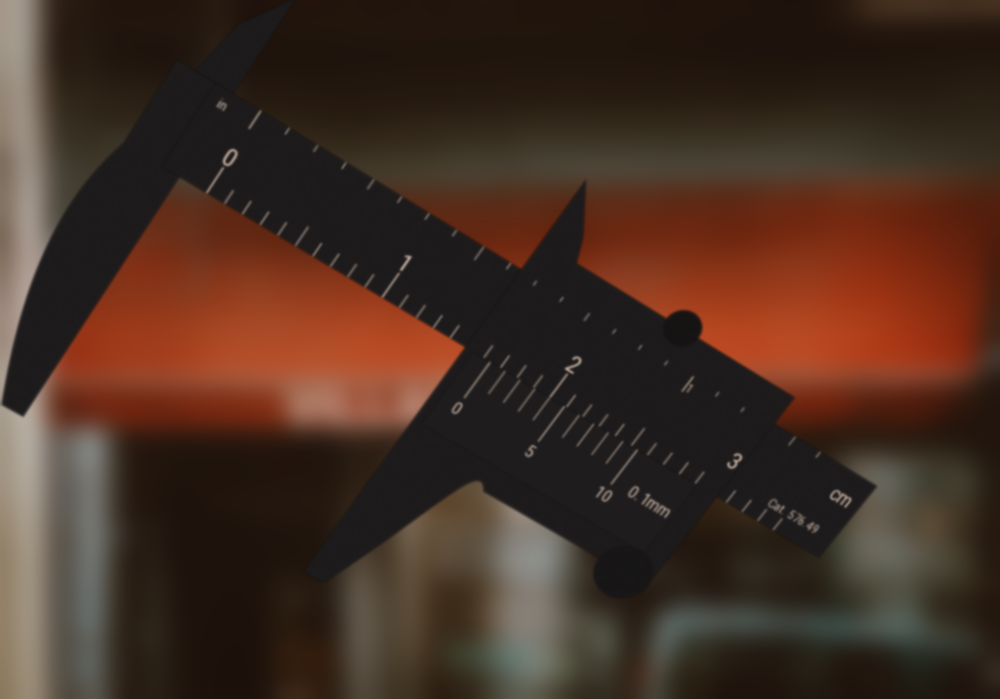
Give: 16.4,mm
